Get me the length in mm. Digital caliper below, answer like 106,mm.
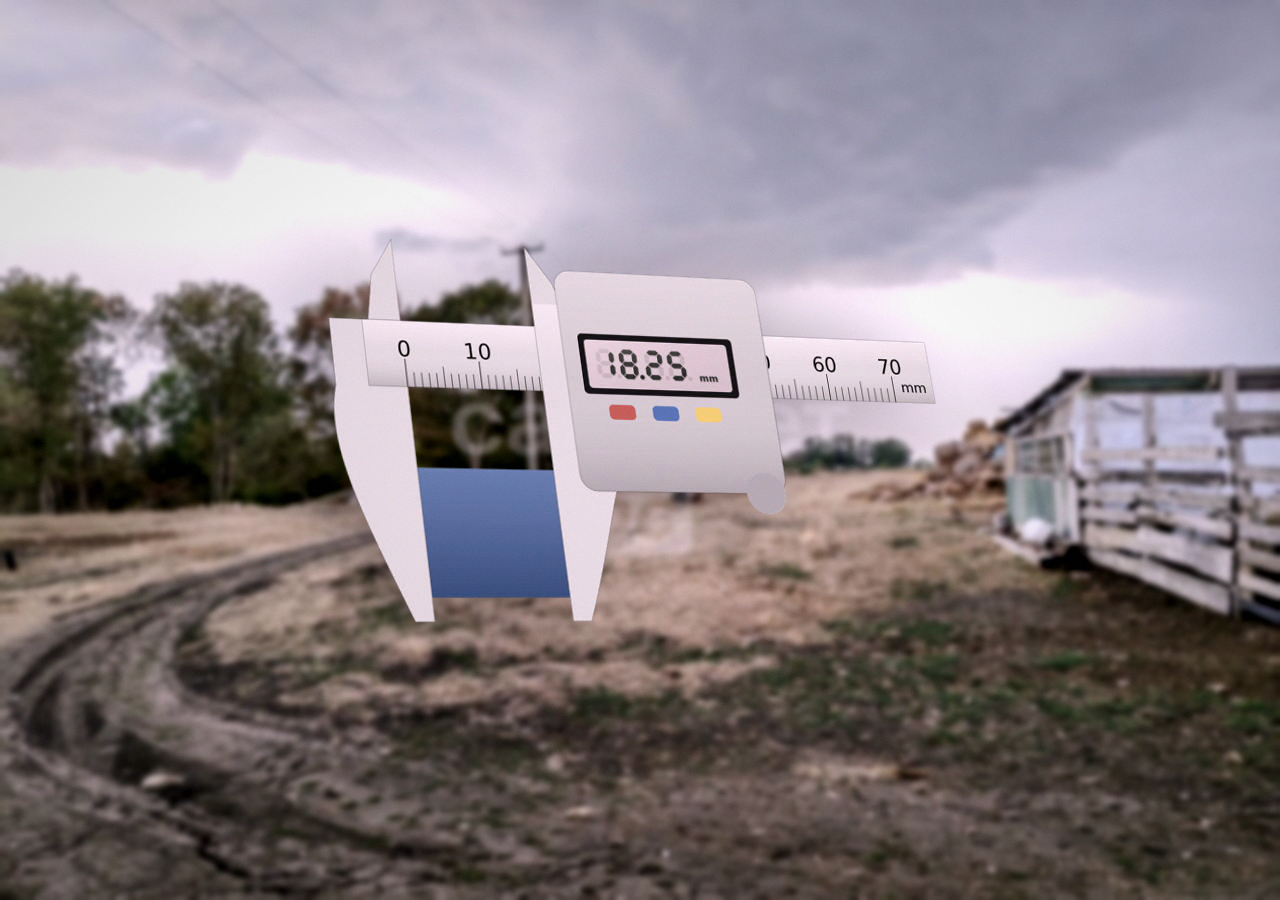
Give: 18.25,mm
